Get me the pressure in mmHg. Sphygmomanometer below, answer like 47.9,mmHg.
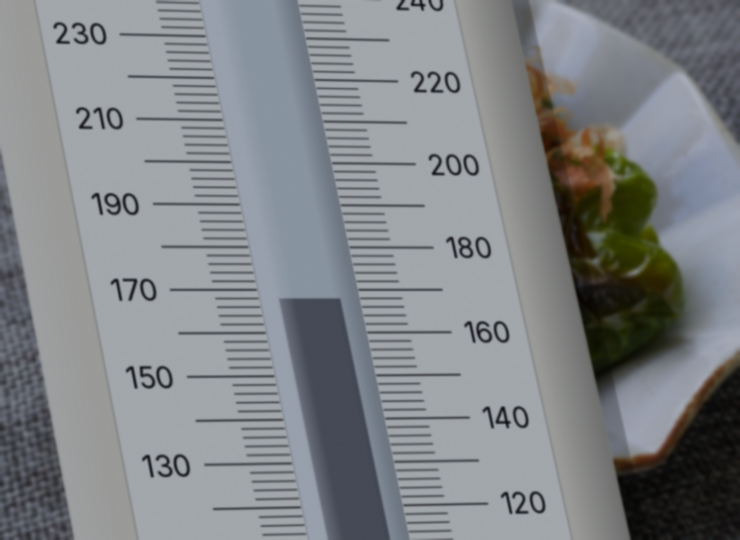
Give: 168,mmHg
